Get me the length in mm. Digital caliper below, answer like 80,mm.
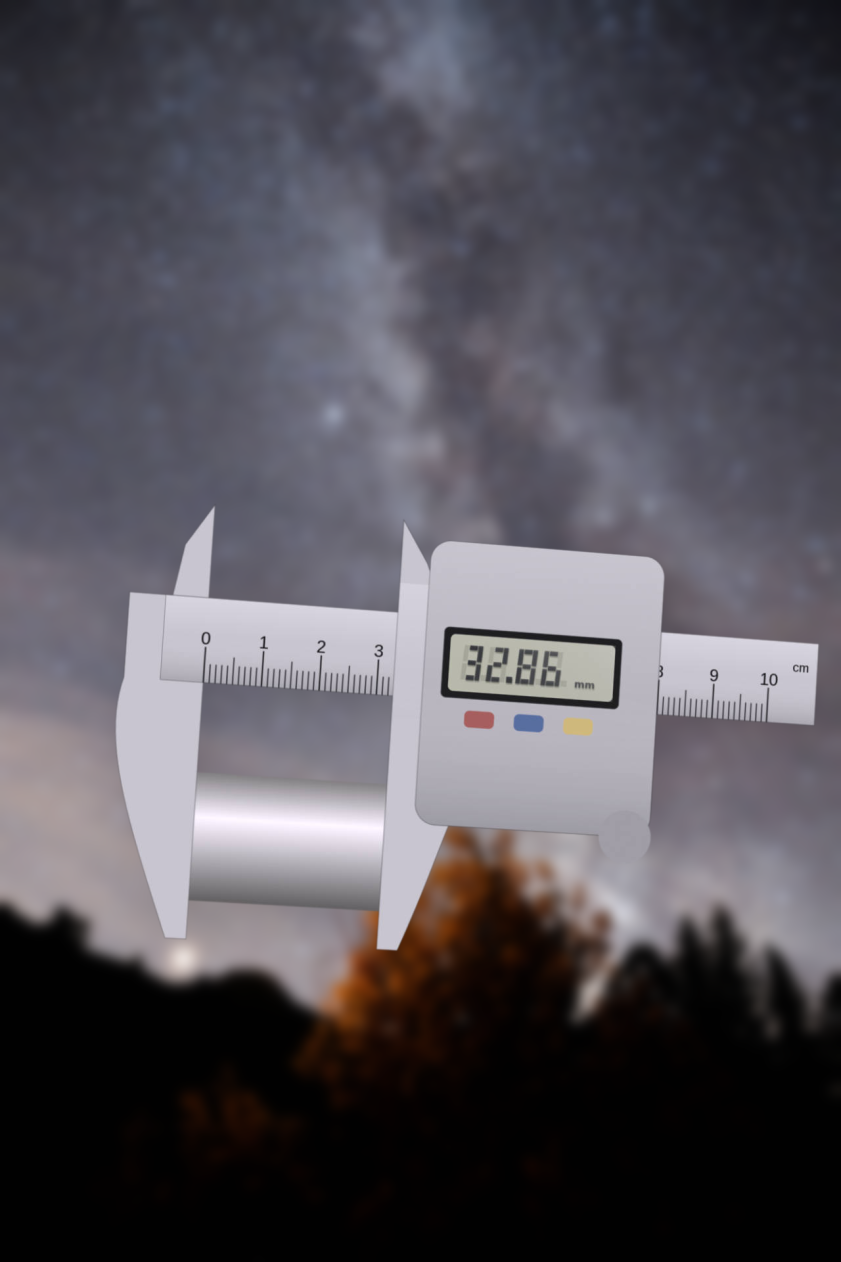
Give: 32.86,mm
